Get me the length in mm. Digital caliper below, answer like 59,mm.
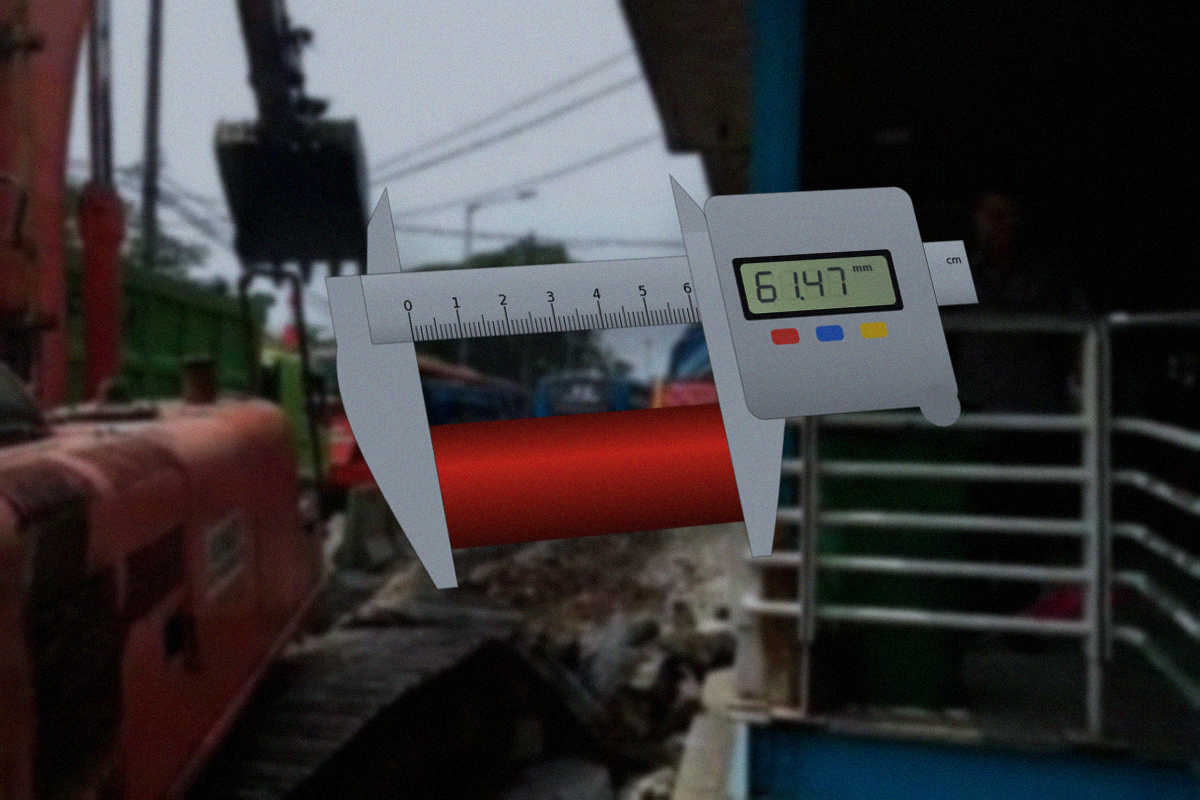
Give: 61.47,mm
